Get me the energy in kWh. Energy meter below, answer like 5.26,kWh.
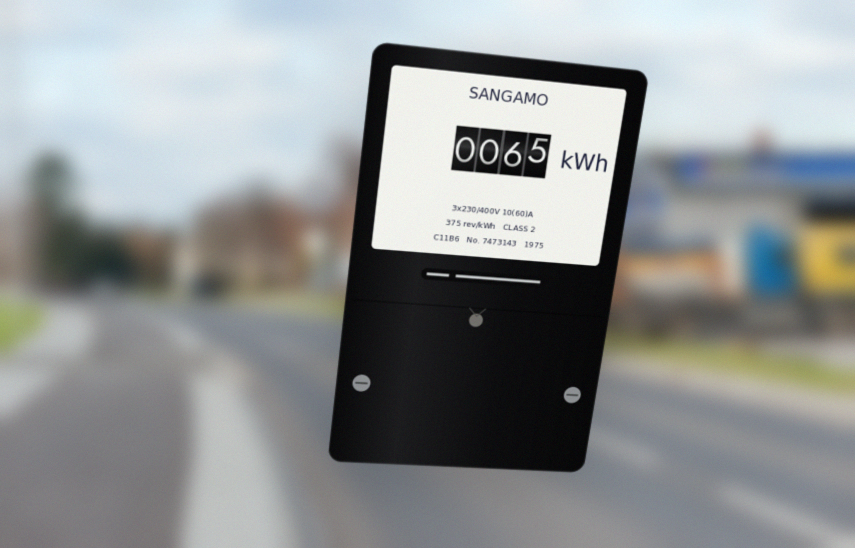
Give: 65,kWh
